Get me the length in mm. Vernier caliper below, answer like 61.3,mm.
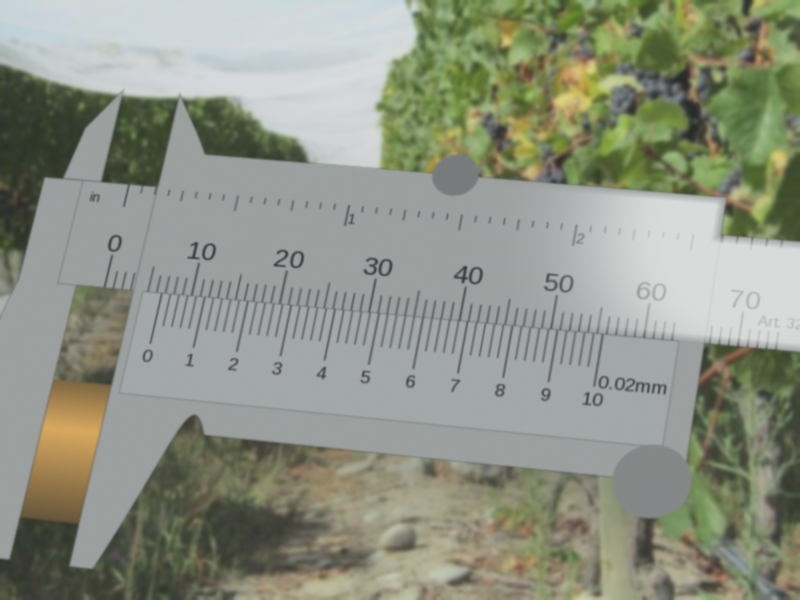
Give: 6.6,mm
